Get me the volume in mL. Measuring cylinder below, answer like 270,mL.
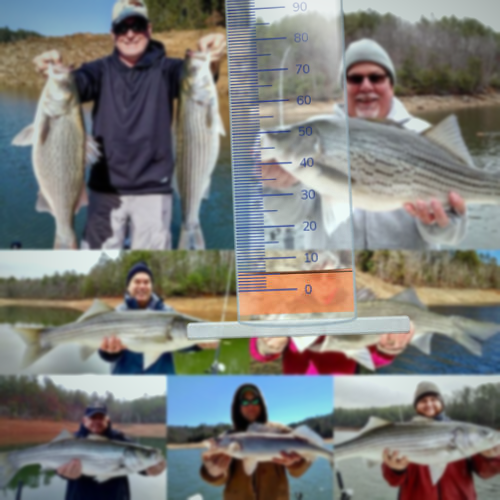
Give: 5,mL
